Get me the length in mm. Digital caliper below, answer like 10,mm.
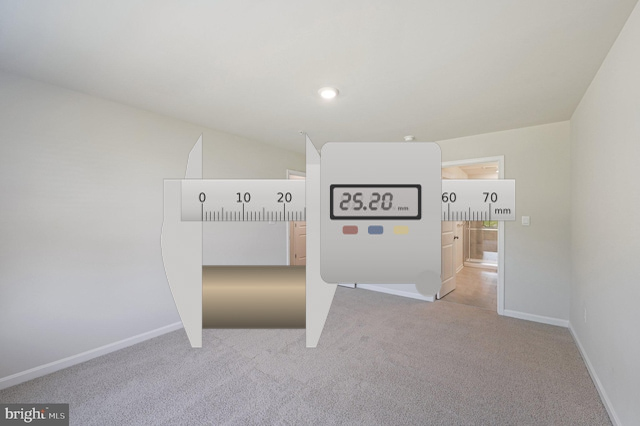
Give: 25.20,mm
